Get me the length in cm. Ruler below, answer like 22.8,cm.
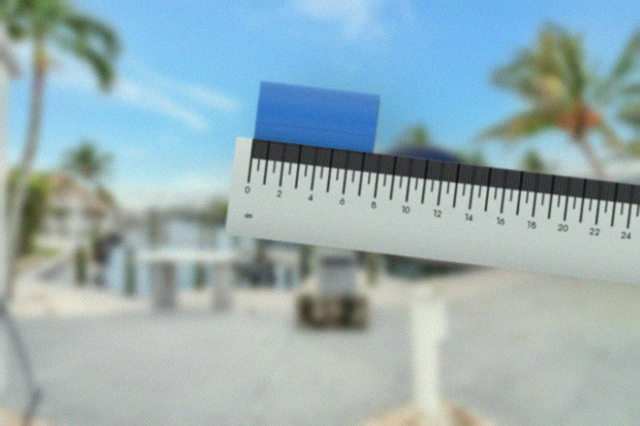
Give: 7.5,cm
